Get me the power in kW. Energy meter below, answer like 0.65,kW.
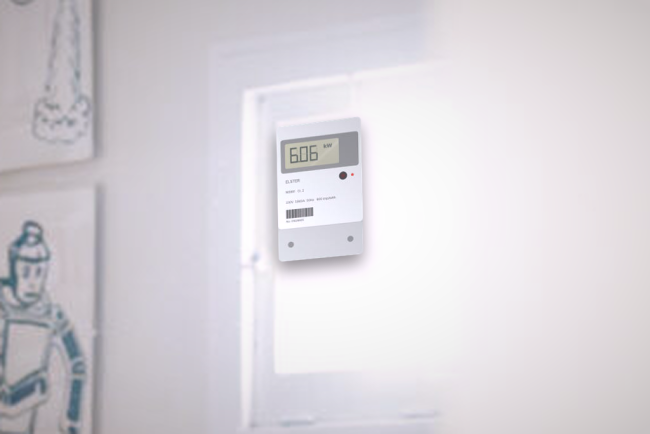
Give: 6.06,kW
